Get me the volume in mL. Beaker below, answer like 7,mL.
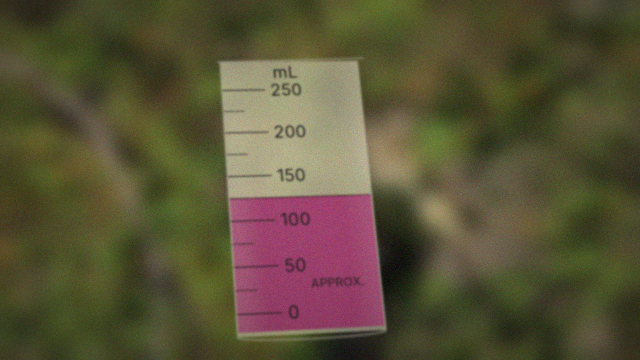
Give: 125,mL
